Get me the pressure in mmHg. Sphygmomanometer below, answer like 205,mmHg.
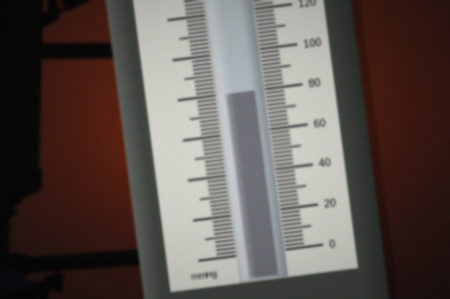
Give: 80,mmHg
